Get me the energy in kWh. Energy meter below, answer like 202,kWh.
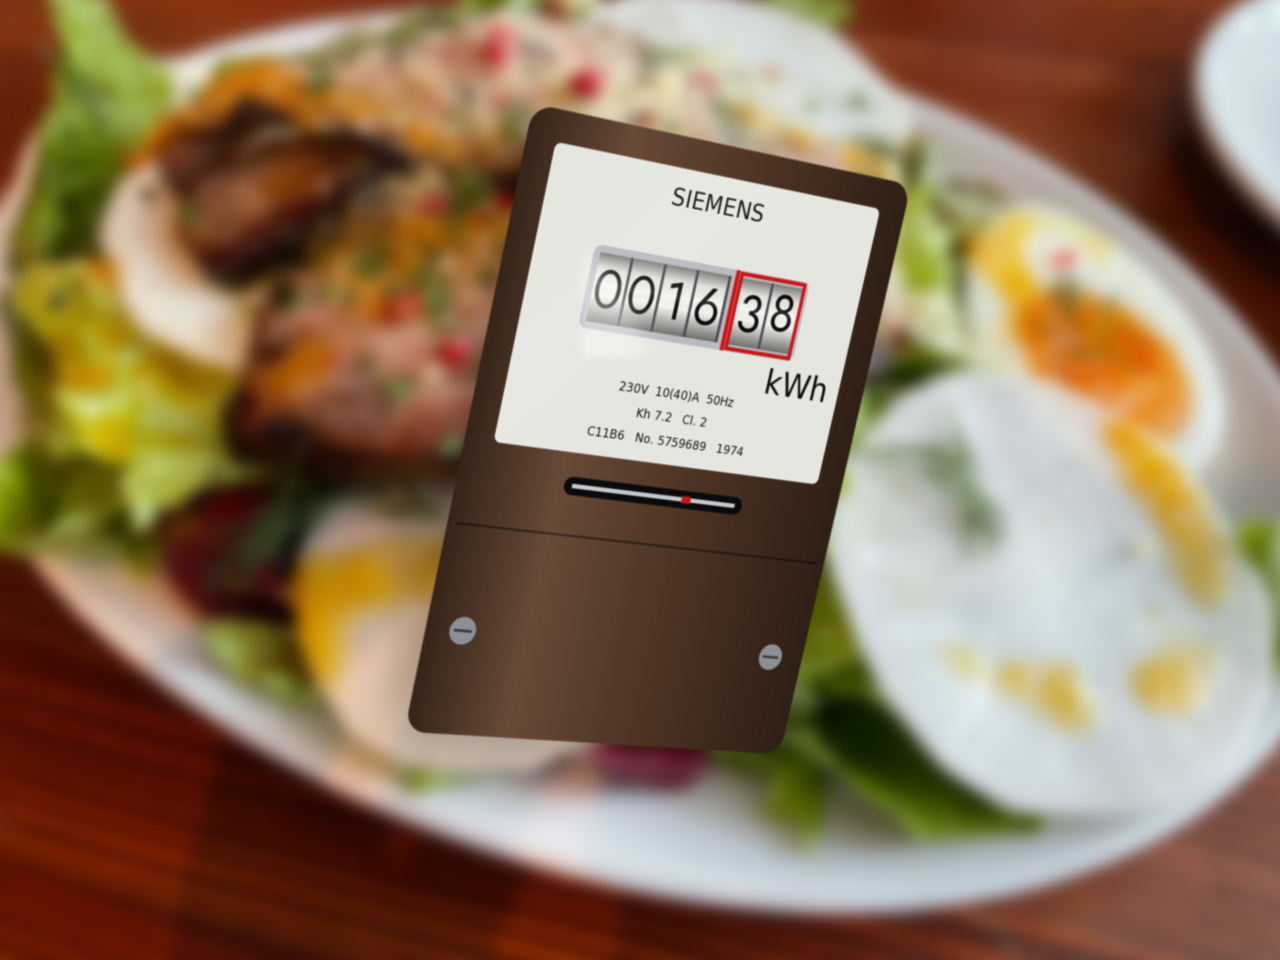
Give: 16.38,kWh
